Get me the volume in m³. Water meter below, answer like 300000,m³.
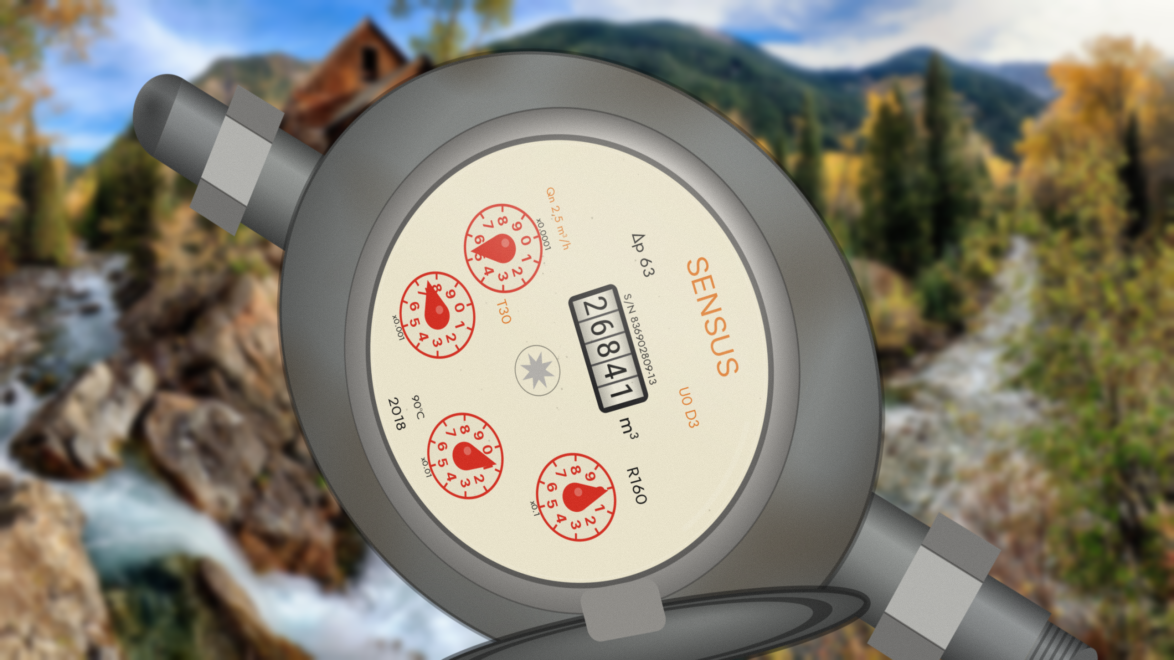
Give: 26841.0075,m³
